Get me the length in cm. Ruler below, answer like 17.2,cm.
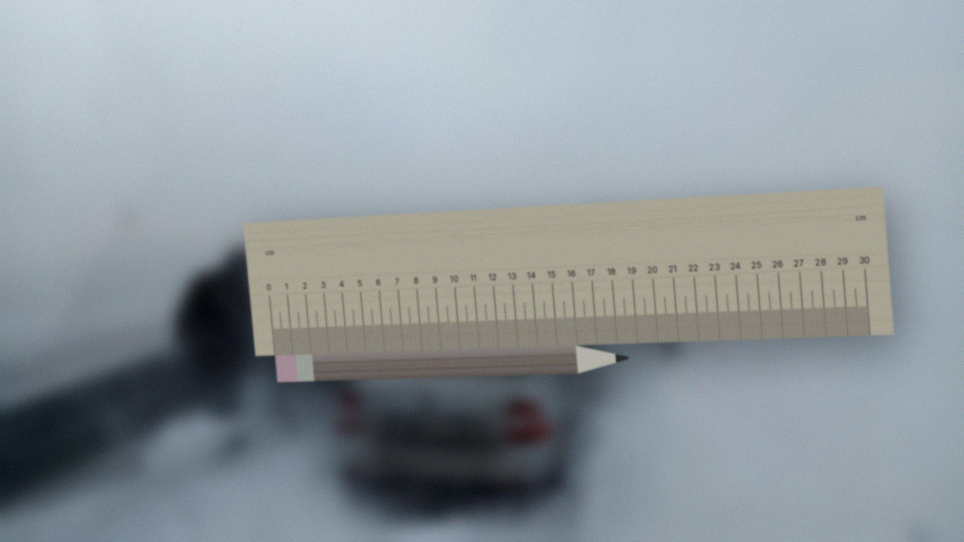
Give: 18.5,cm
